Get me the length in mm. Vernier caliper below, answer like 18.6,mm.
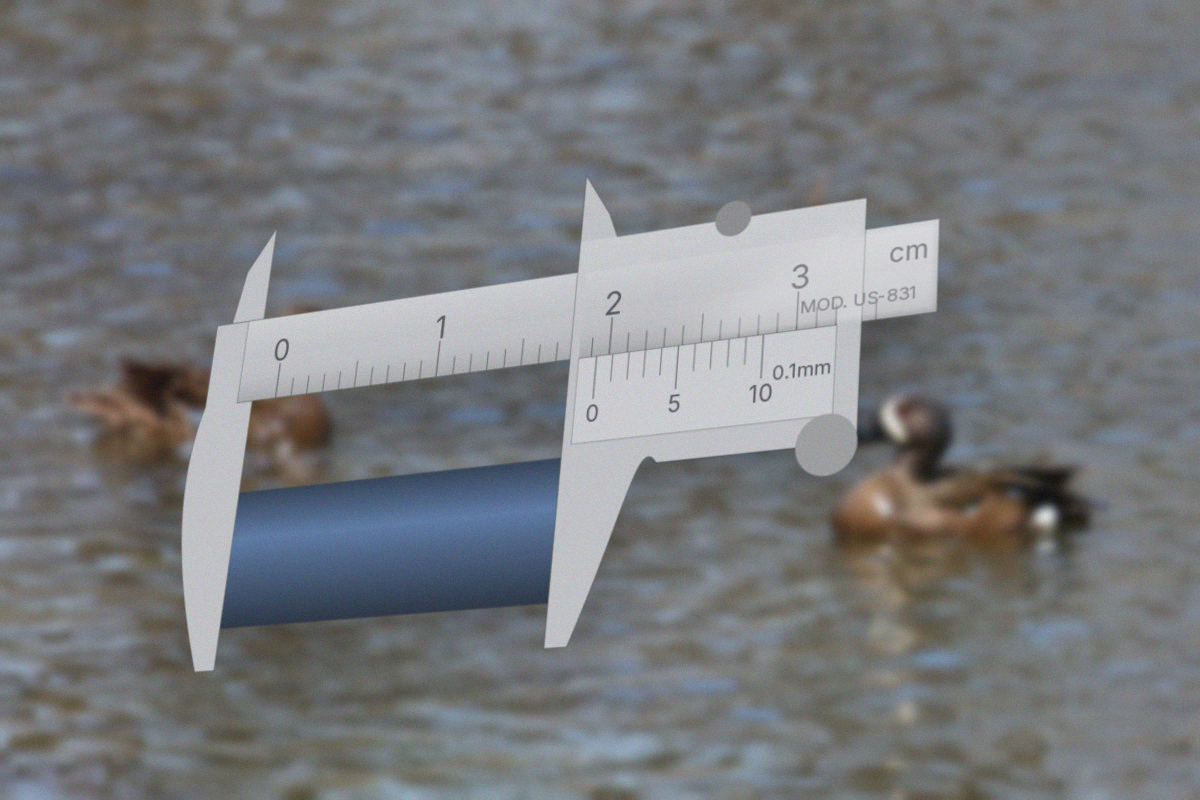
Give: 19.3,mm
